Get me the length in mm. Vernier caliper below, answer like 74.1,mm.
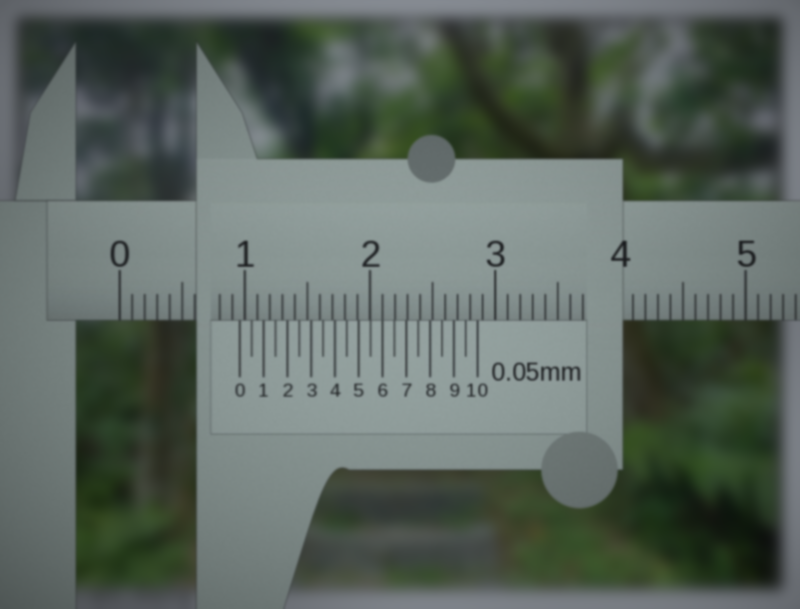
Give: 9.6,mm
